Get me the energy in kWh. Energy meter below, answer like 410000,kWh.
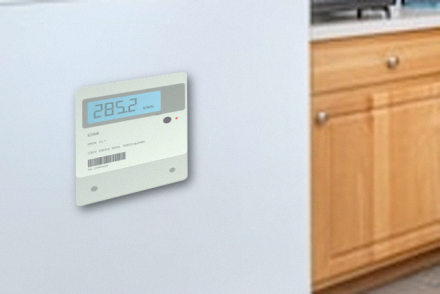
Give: 285.2,kWh
